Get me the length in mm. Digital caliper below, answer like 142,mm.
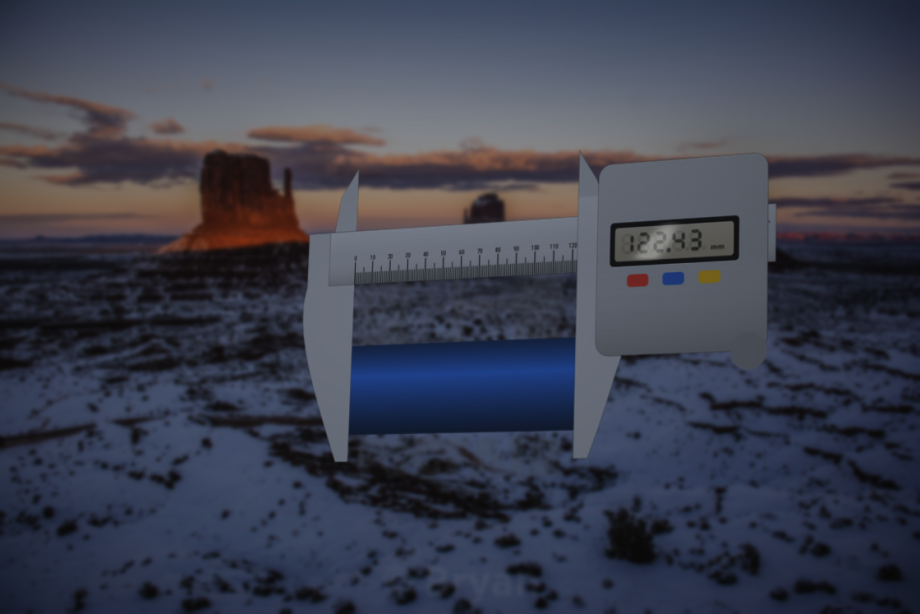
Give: 122.43,mm
